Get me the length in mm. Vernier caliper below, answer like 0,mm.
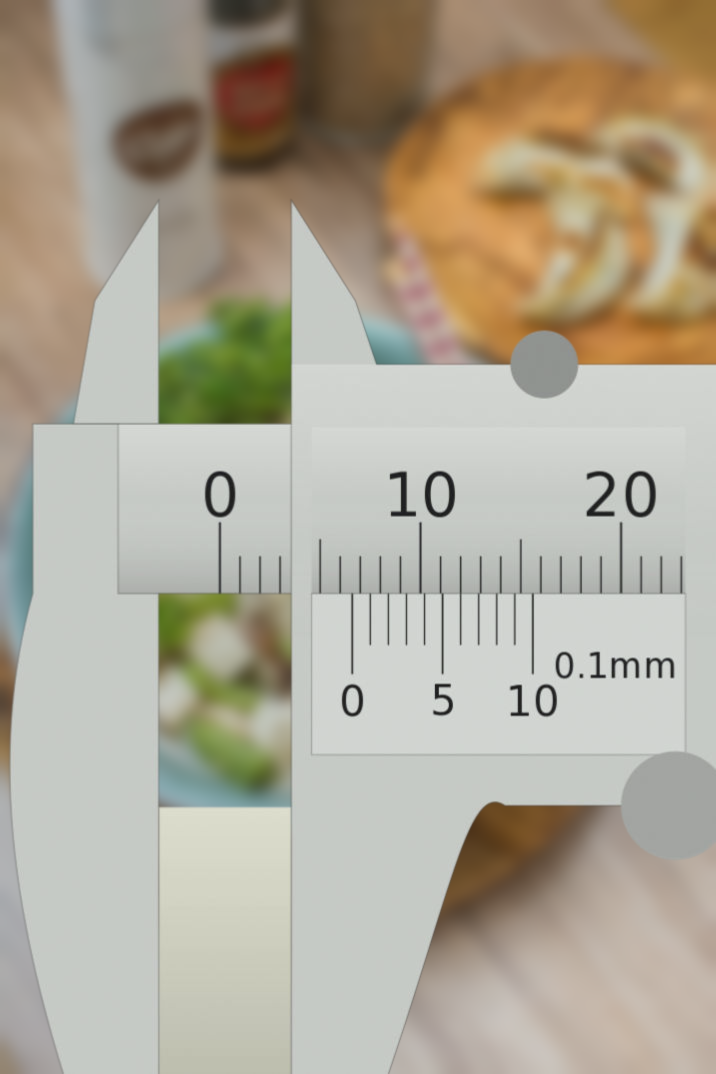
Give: 6.6,mm
